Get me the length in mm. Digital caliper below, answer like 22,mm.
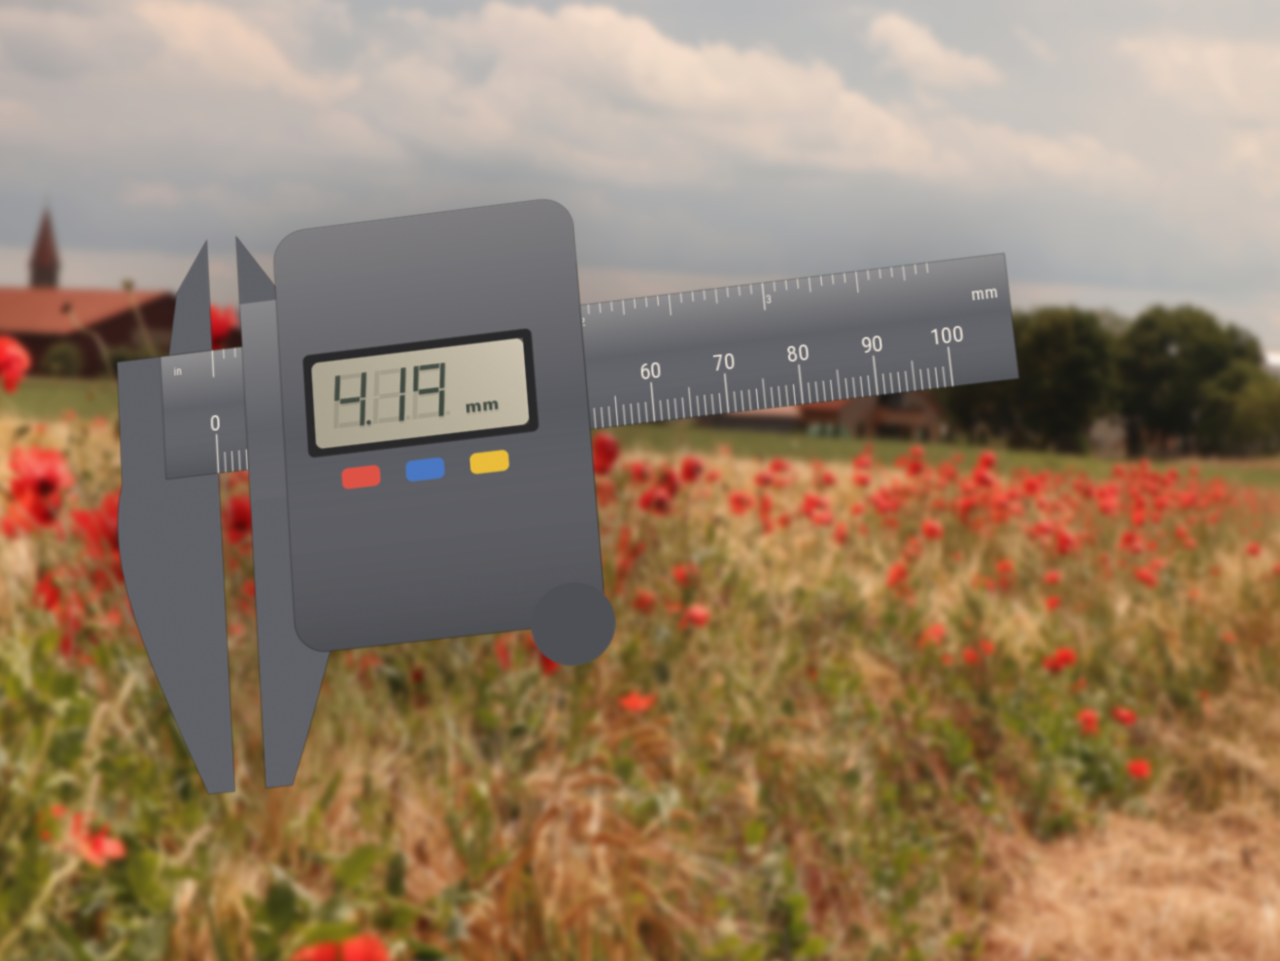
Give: 4.19,mm
